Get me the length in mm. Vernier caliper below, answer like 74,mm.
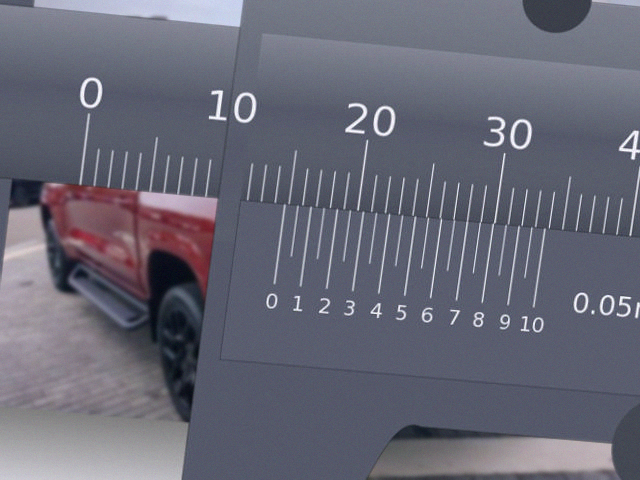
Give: 14.7,mm
